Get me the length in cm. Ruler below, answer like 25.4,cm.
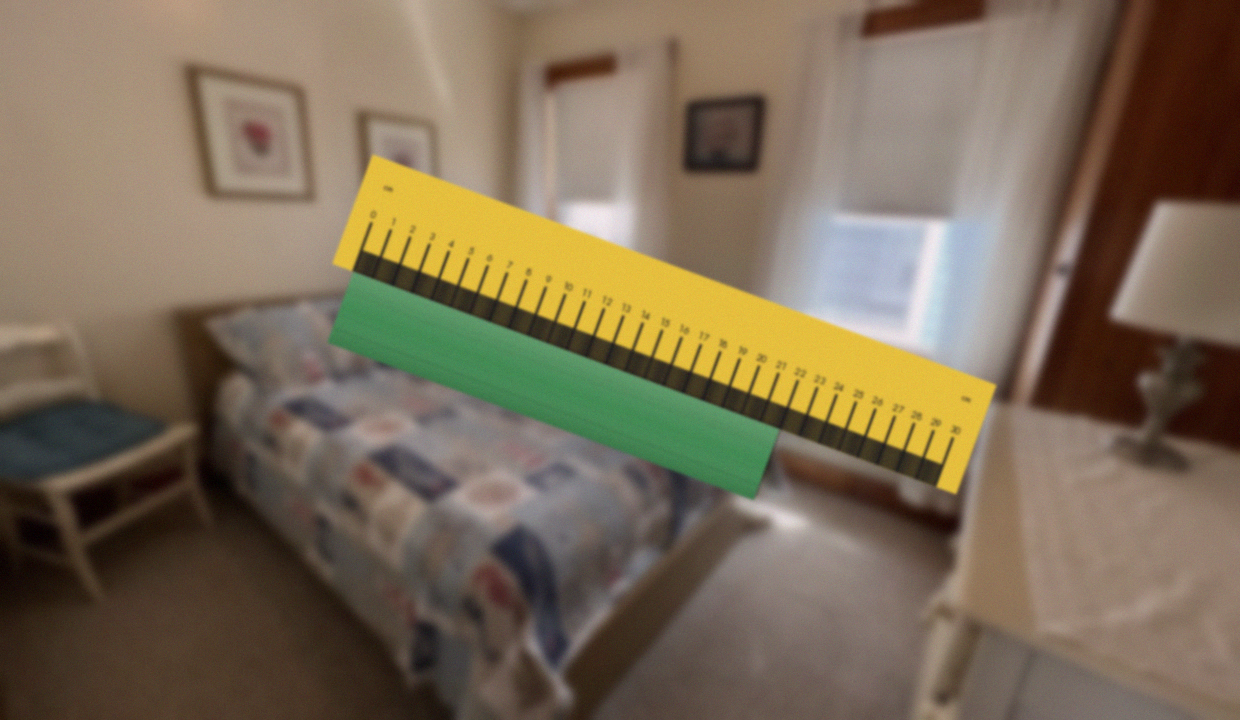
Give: 22,cm
